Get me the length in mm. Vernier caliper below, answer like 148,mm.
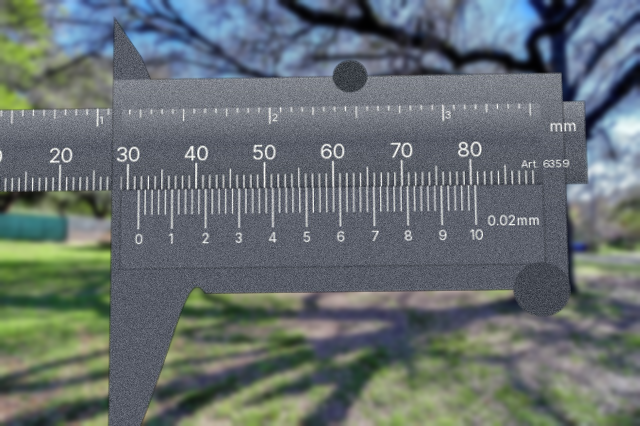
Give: 31.6,mm
